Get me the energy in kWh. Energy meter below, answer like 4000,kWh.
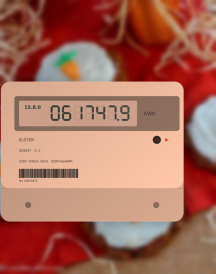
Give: 61747.9,kWh
